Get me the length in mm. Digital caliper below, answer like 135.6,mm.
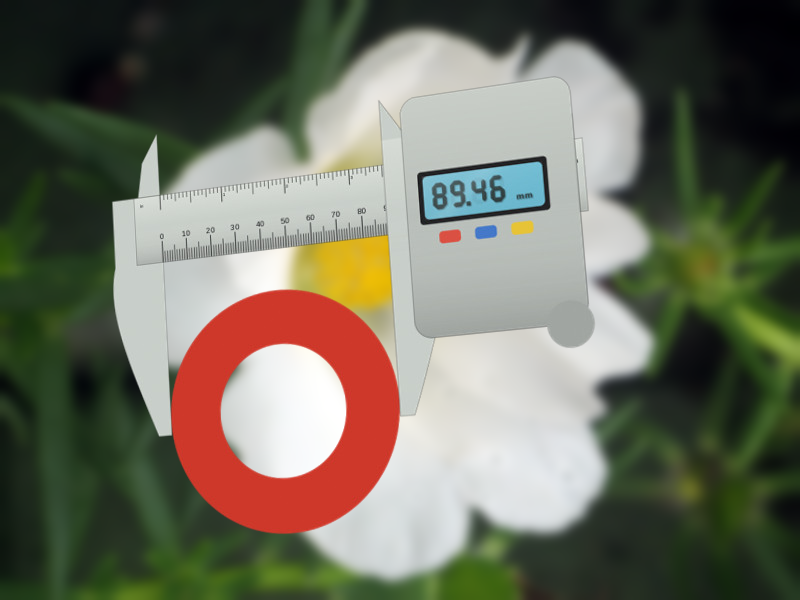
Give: 89.46,mm
